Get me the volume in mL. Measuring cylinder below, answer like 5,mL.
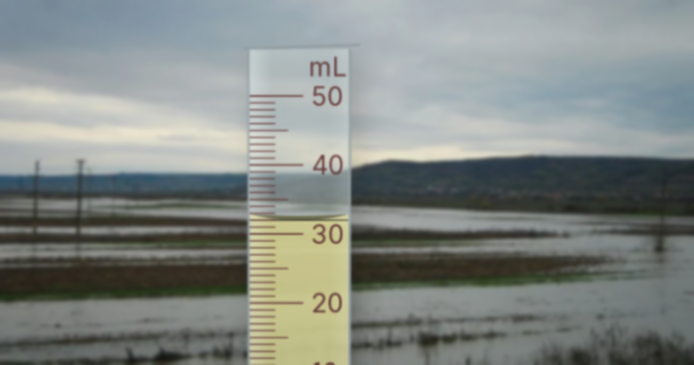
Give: 32,mL
